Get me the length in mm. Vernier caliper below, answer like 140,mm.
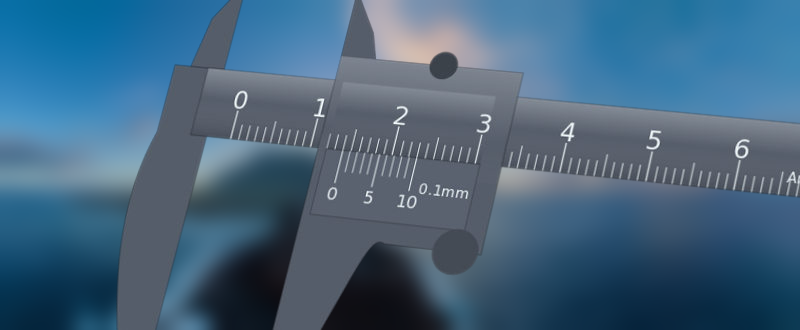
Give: 14.0,mm
